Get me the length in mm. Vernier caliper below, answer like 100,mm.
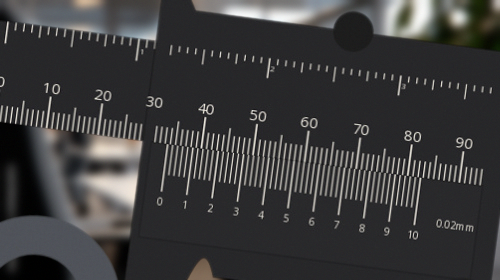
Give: 33.5,mm
